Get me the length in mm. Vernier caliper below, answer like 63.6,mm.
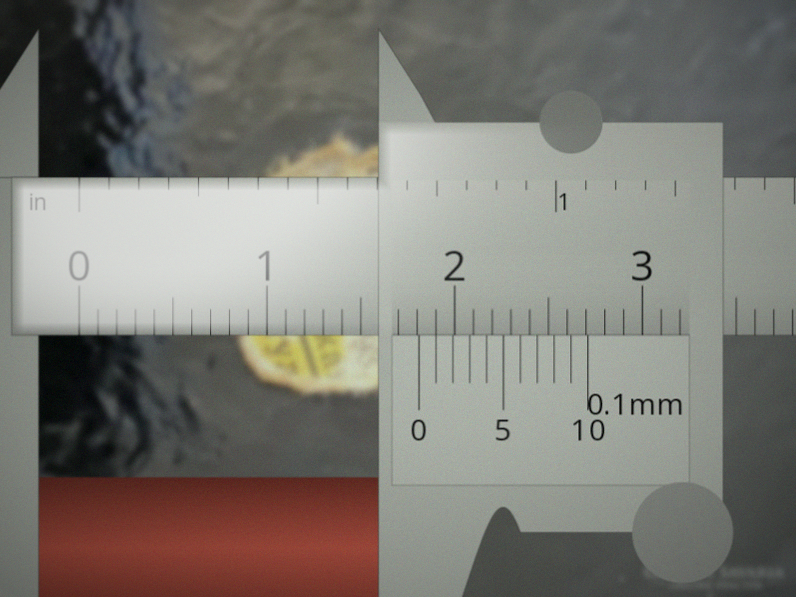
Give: 18.1,mm
